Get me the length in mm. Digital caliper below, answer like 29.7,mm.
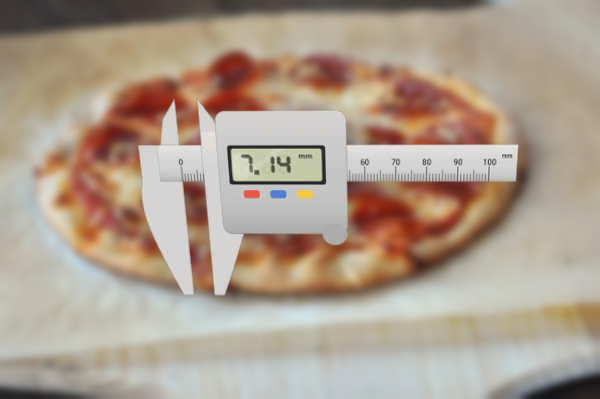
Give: 7.14,mm
